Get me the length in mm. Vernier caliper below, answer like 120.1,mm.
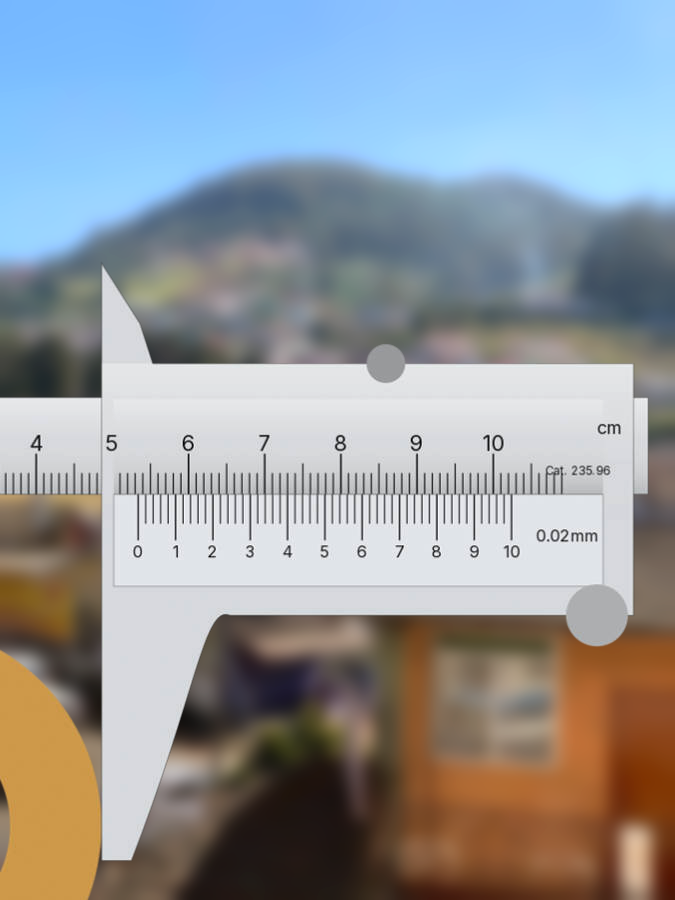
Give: 53.4,mm
